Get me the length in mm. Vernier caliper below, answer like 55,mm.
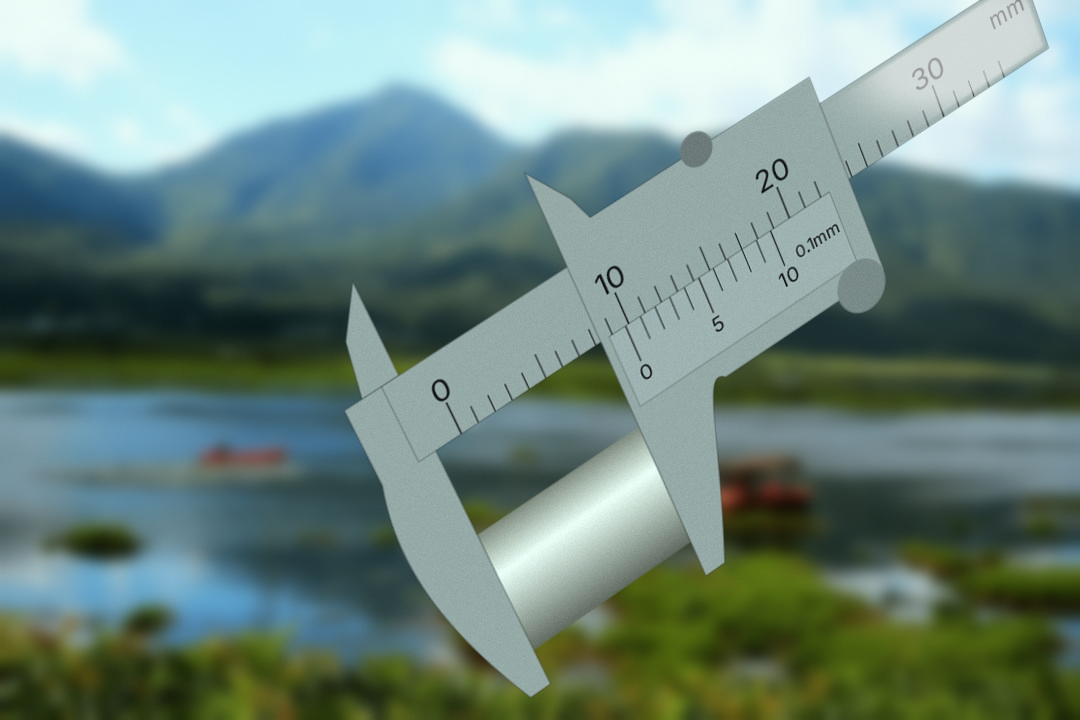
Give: 9.8,mm
